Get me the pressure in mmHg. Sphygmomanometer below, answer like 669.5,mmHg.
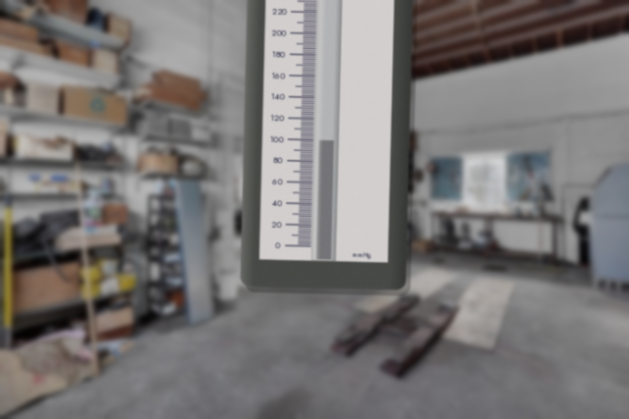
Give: 100,mmHg
